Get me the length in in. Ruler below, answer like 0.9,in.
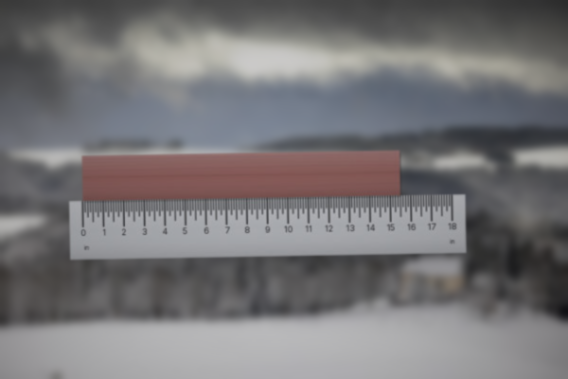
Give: 15.5,in
